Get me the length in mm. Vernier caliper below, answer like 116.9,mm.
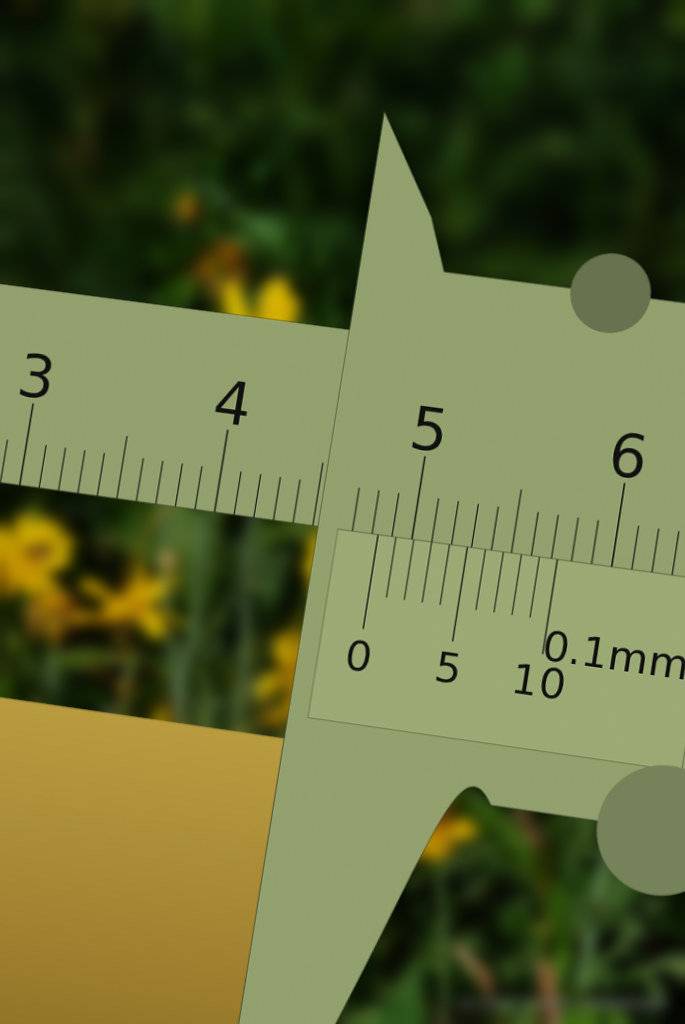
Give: 48.3,mm
